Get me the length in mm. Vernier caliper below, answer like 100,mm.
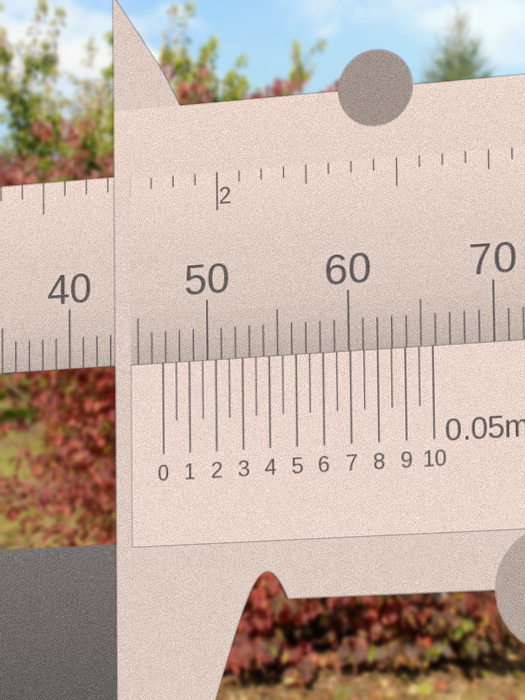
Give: 46.8,mm
